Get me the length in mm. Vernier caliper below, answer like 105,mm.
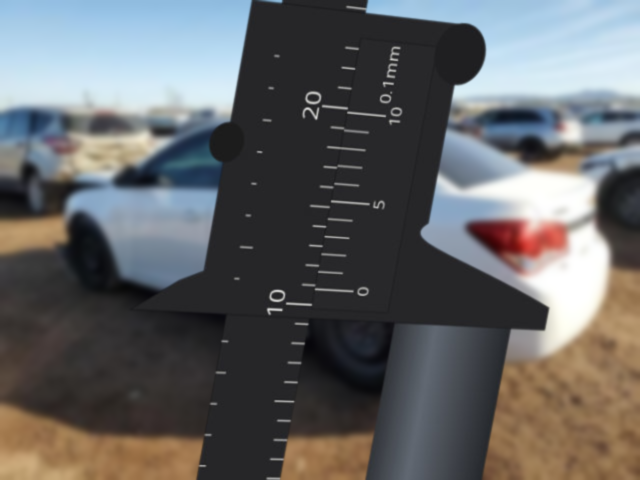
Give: 10.8,mm
